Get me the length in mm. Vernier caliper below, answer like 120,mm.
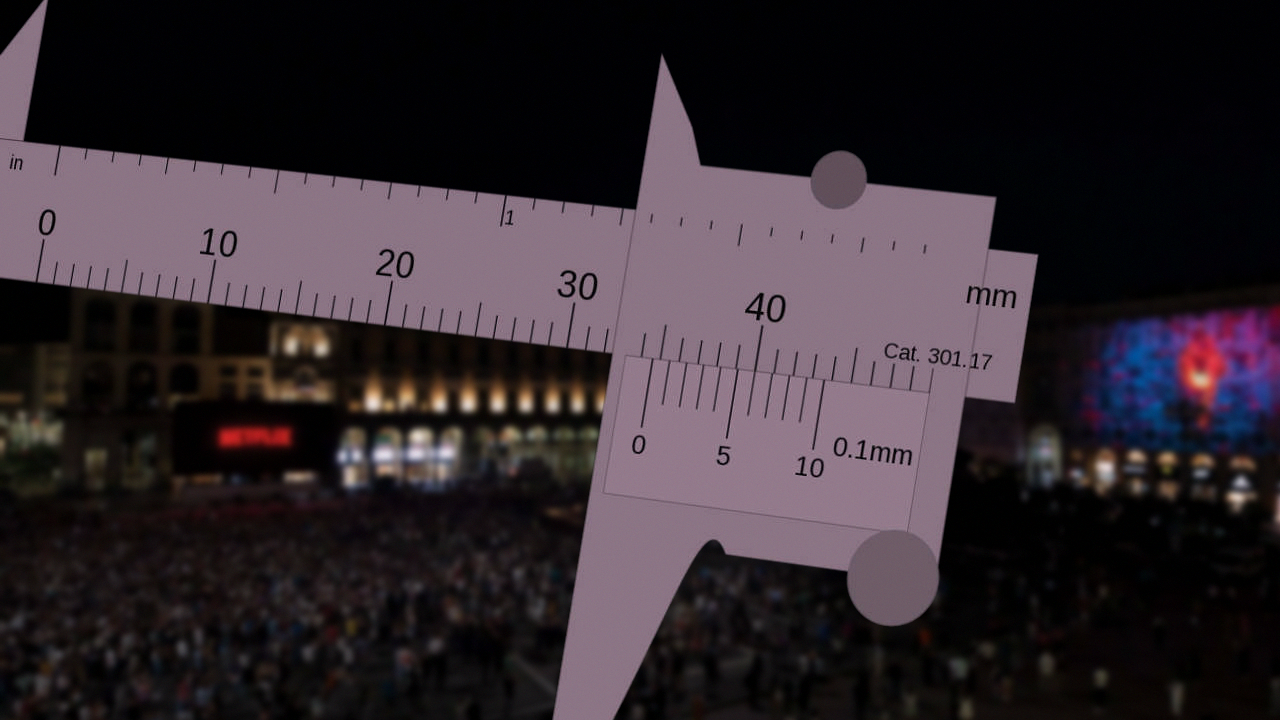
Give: 34.6,mm
